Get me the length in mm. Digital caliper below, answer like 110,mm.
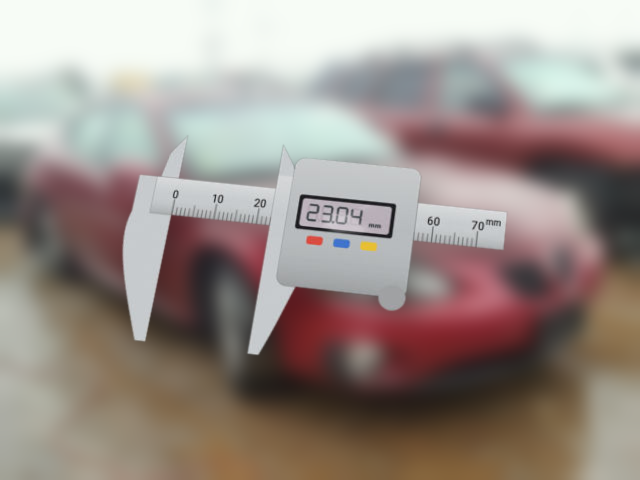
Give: 23.04,mm
